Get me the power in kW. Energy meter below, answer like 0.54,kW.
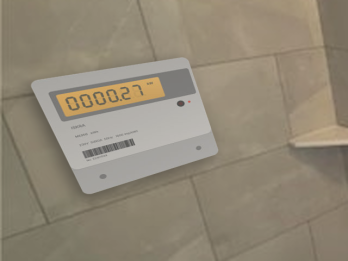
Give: 0.27,kW
